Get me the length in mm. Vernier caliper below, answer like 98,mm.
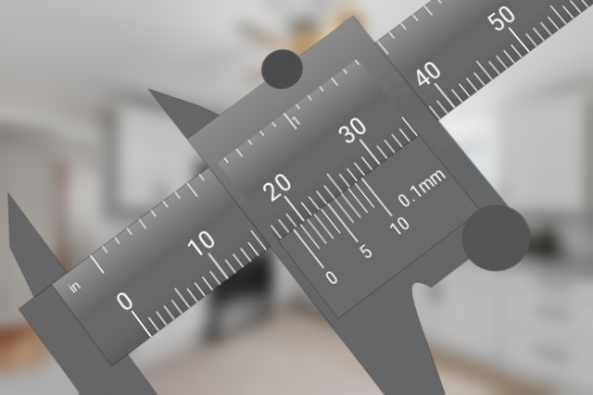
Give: 18.6,mm
